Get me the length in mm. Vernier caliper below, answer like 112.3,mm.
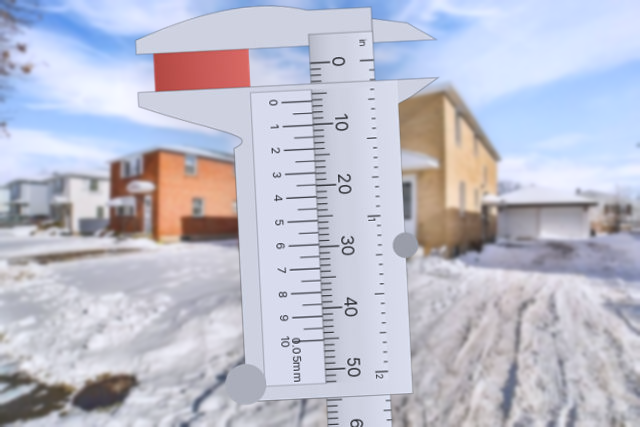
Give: 6.2,mm
